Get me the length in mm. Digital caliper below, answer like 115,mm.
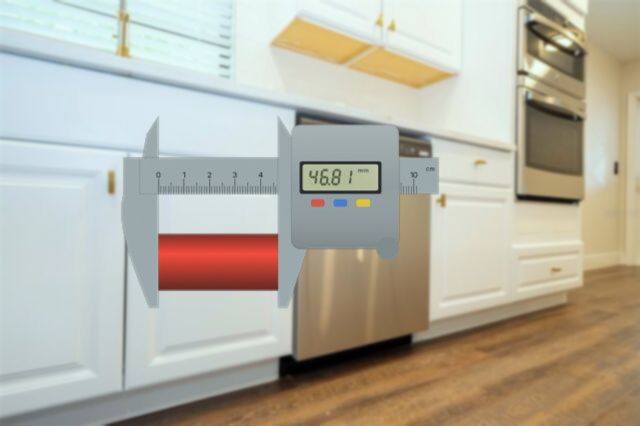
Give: 46.81,mm
